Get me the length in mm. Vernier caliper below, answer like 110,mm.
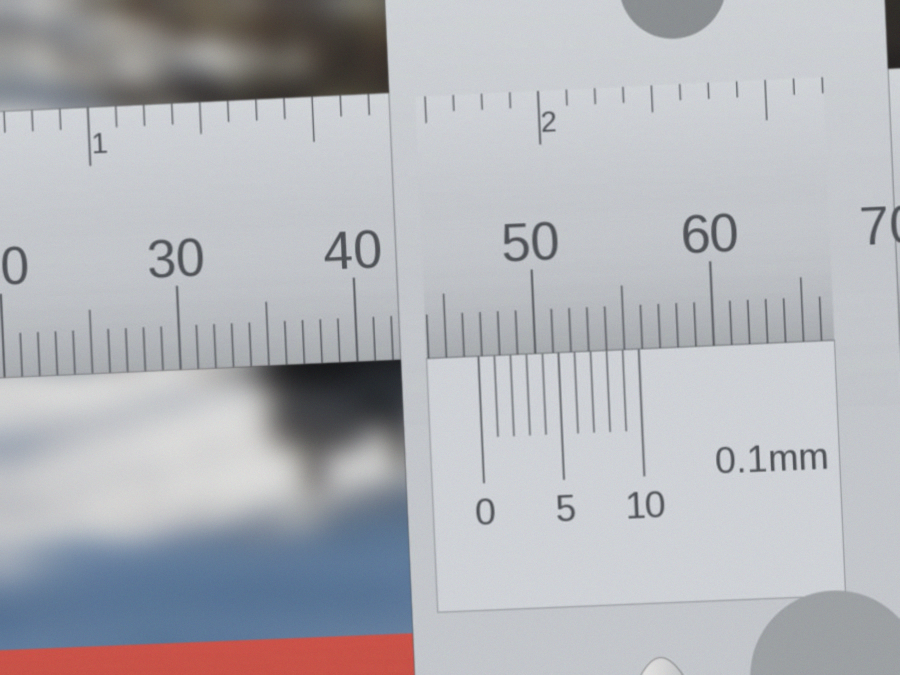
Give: 46.8,mm
